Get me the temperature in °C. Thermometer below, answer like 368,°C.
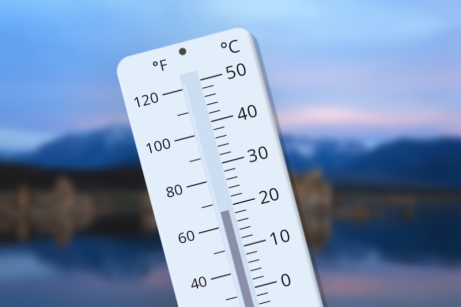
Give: 19,°C
